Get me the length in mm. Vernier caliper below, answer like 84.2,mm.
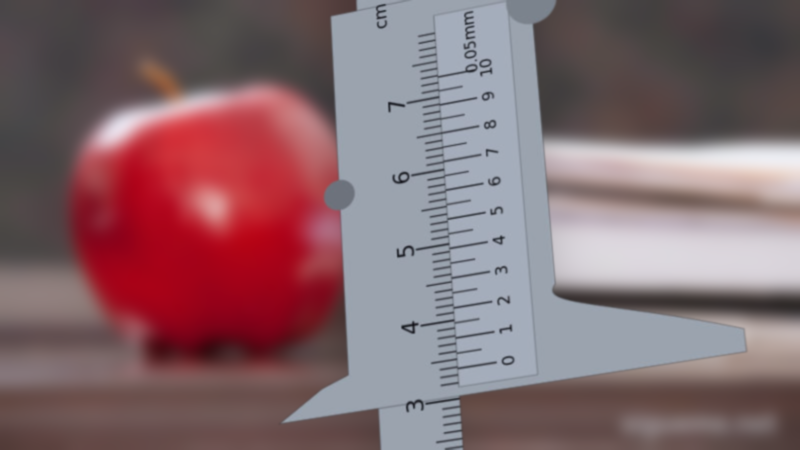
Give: 33.8,mm
